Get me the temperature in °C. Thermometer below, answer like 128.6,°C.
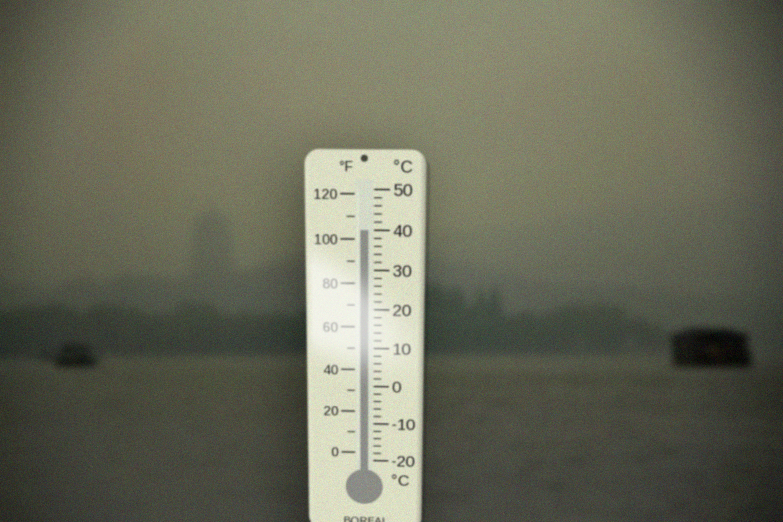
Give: 40,°C
